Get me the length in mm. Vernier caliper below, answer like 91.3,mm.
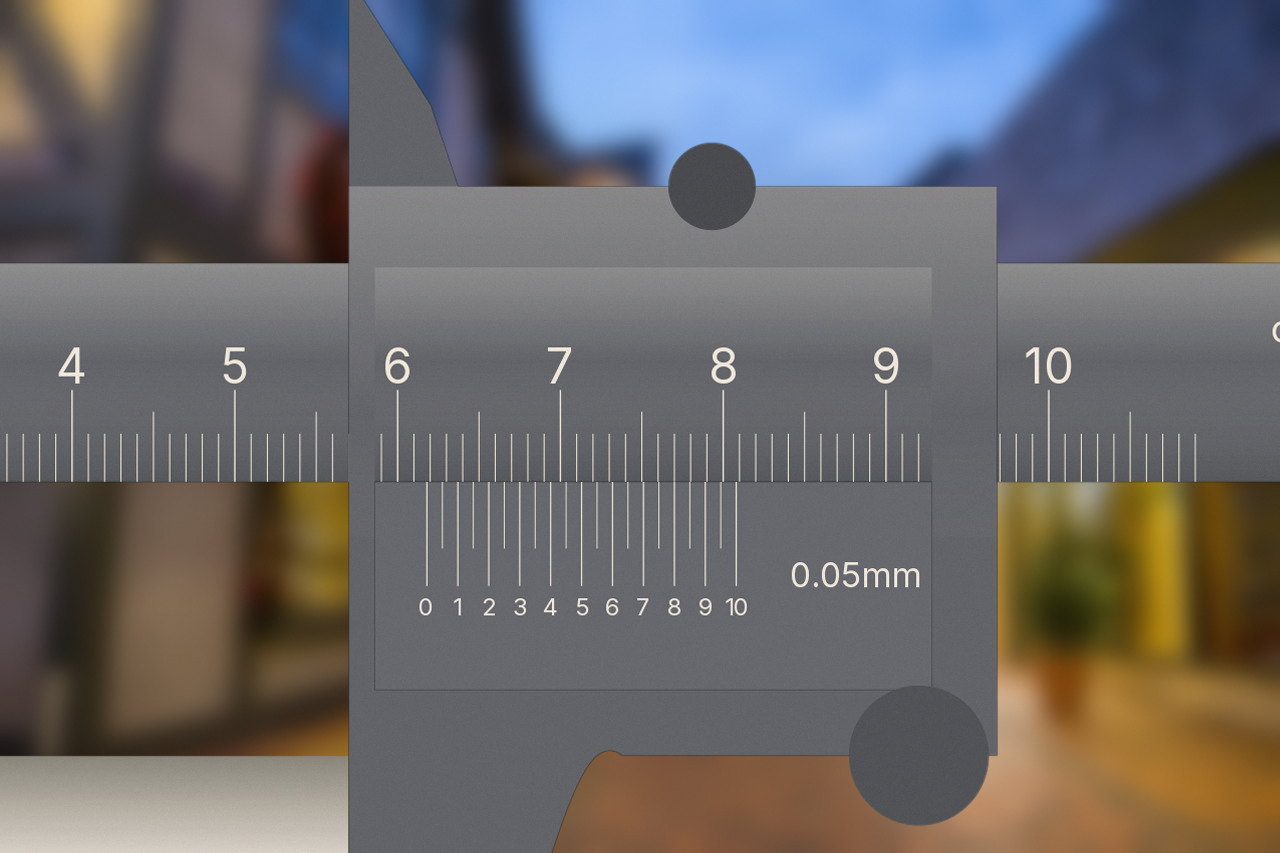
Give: 61.8,mm
